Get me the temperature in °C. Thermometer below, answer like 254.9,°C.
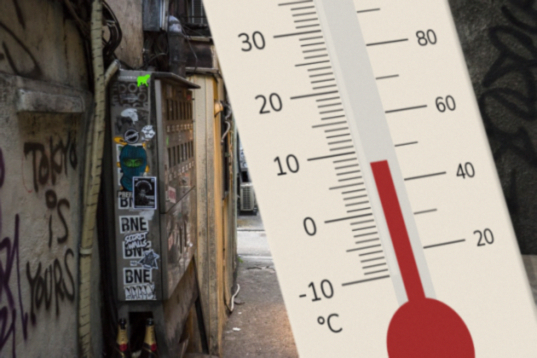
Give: 8,°C
